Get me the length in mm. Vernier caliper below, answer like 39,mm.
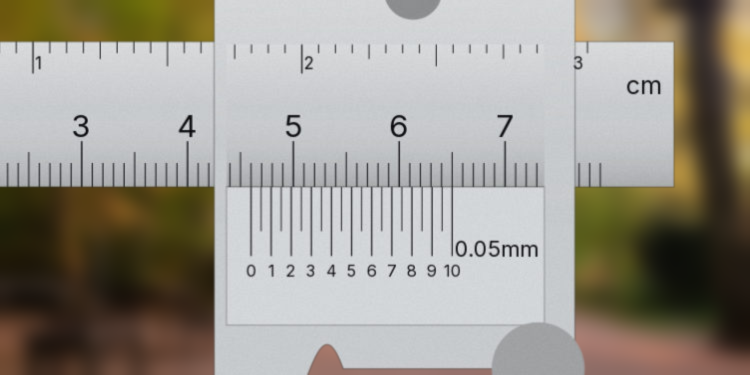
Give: 46.0,mm
